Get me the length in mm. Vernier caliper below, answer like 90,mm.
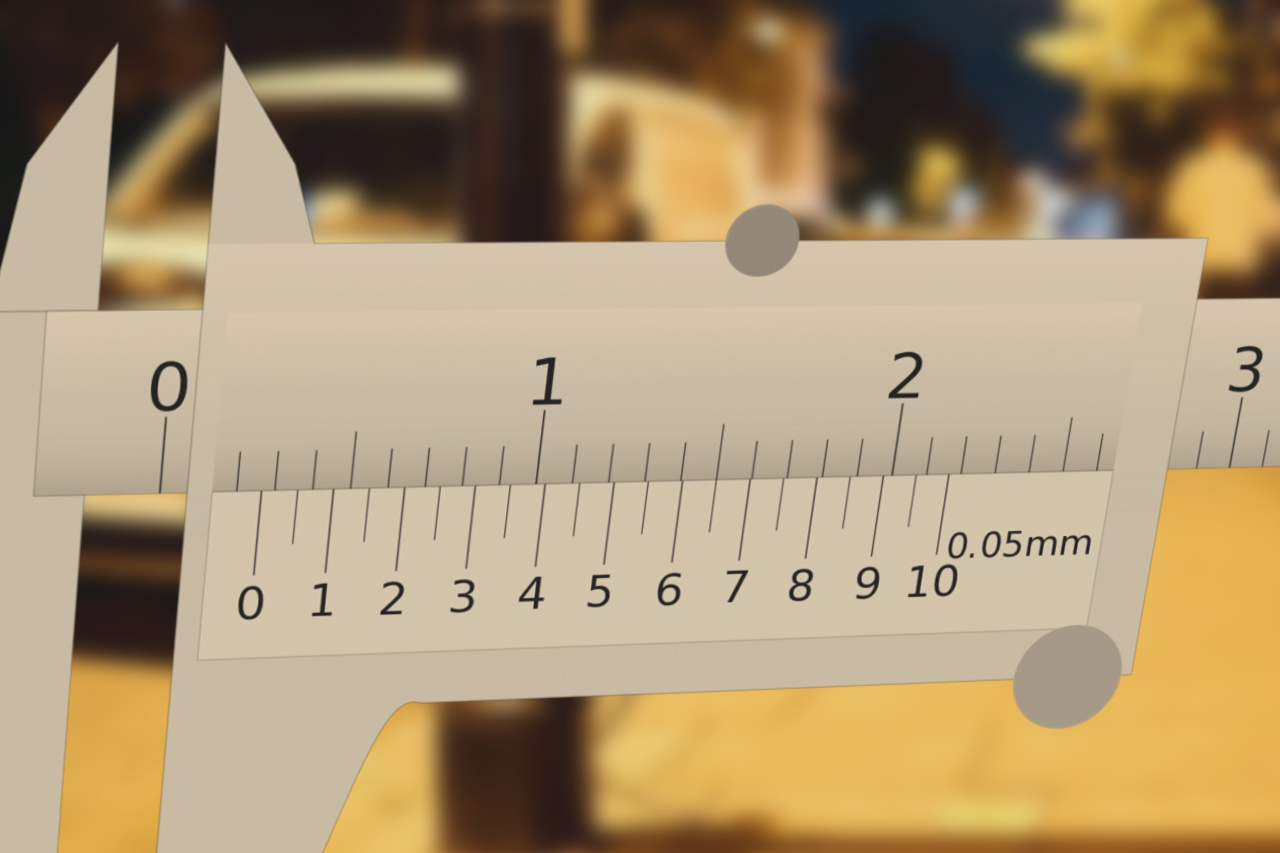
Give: 2.65,mm
